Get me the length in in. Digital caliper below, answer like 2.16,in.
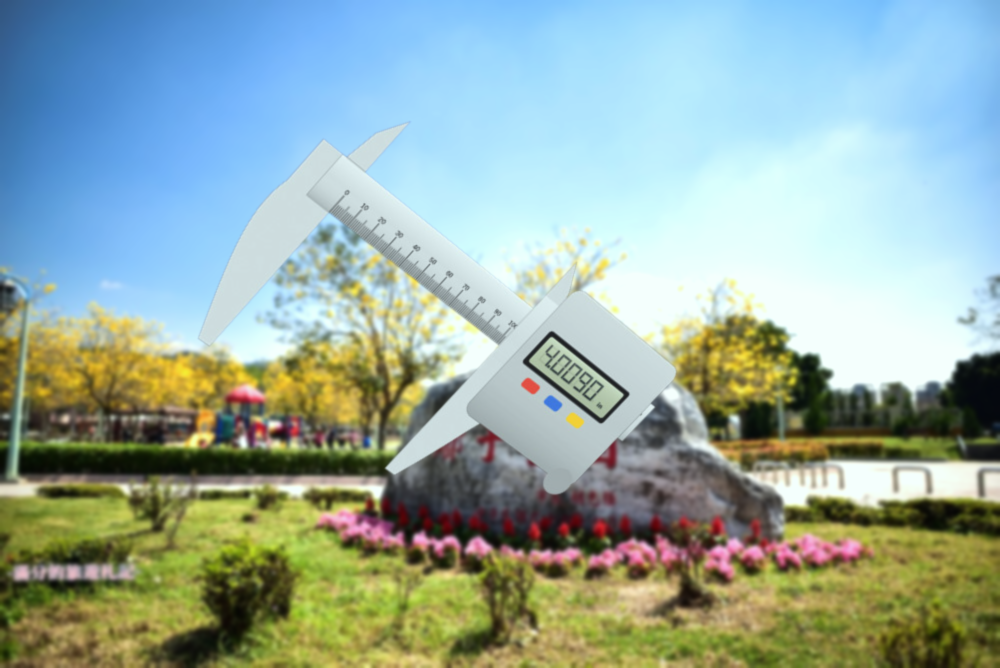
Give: 4.0090,in
